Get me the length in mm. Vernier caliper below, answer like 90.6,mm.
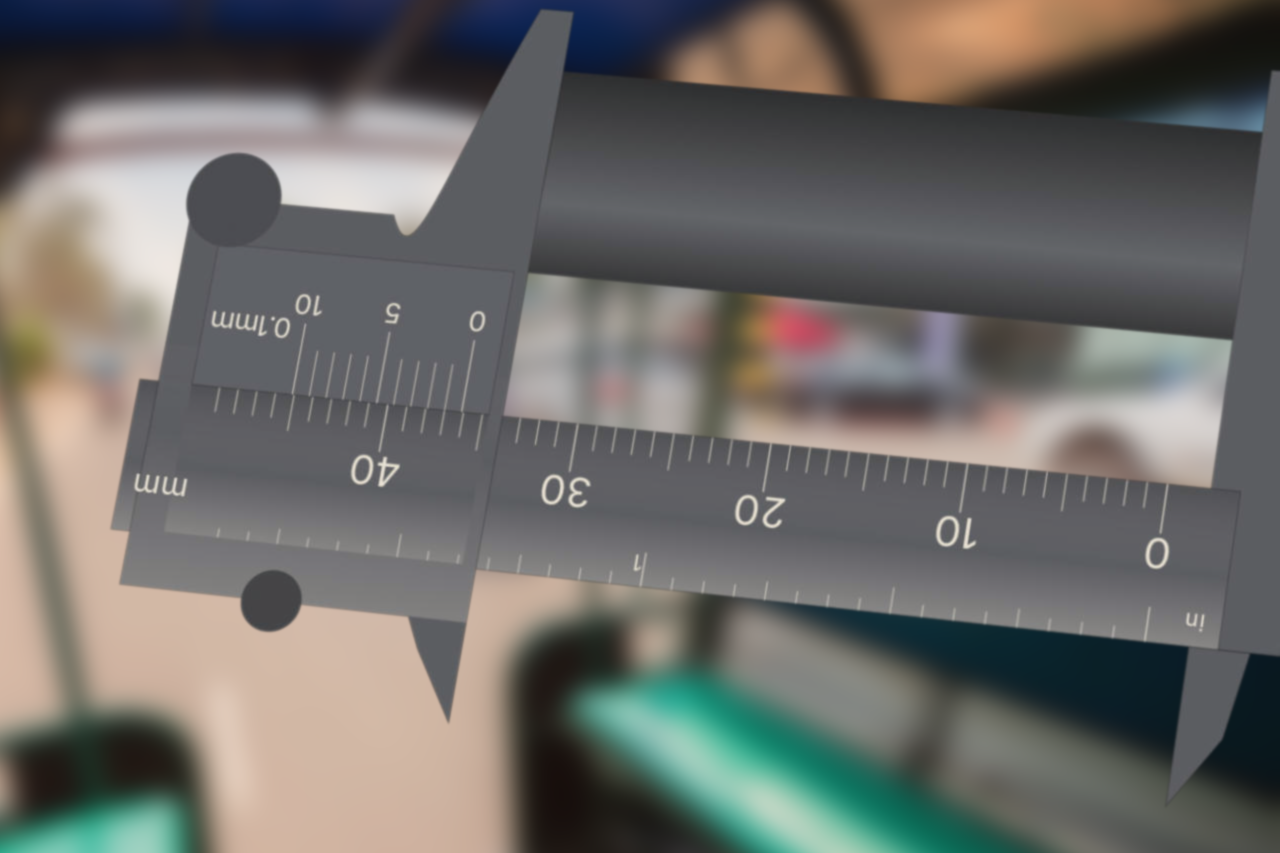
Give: 36.1,mm
